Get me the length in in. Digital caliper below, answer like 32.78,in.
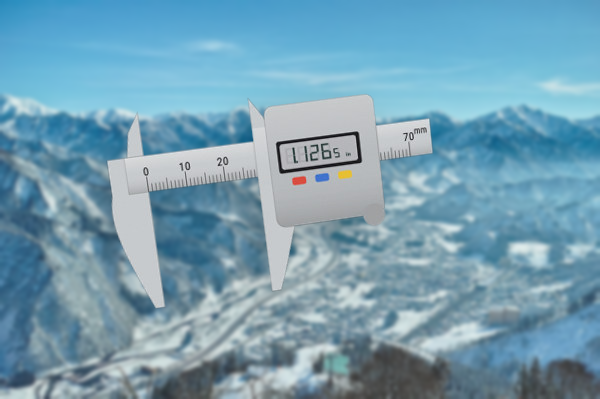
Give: 1.1265,in
